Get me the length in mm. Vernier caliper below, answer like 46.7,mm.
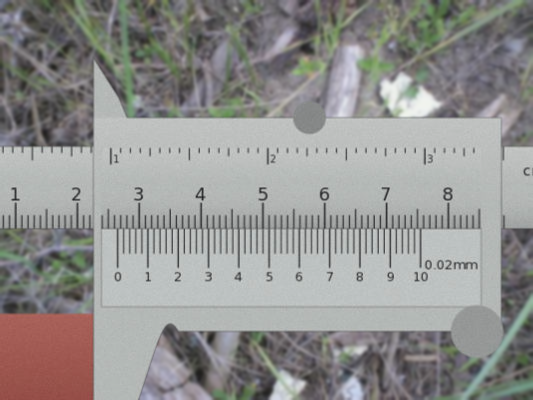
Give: 26.5,mm
